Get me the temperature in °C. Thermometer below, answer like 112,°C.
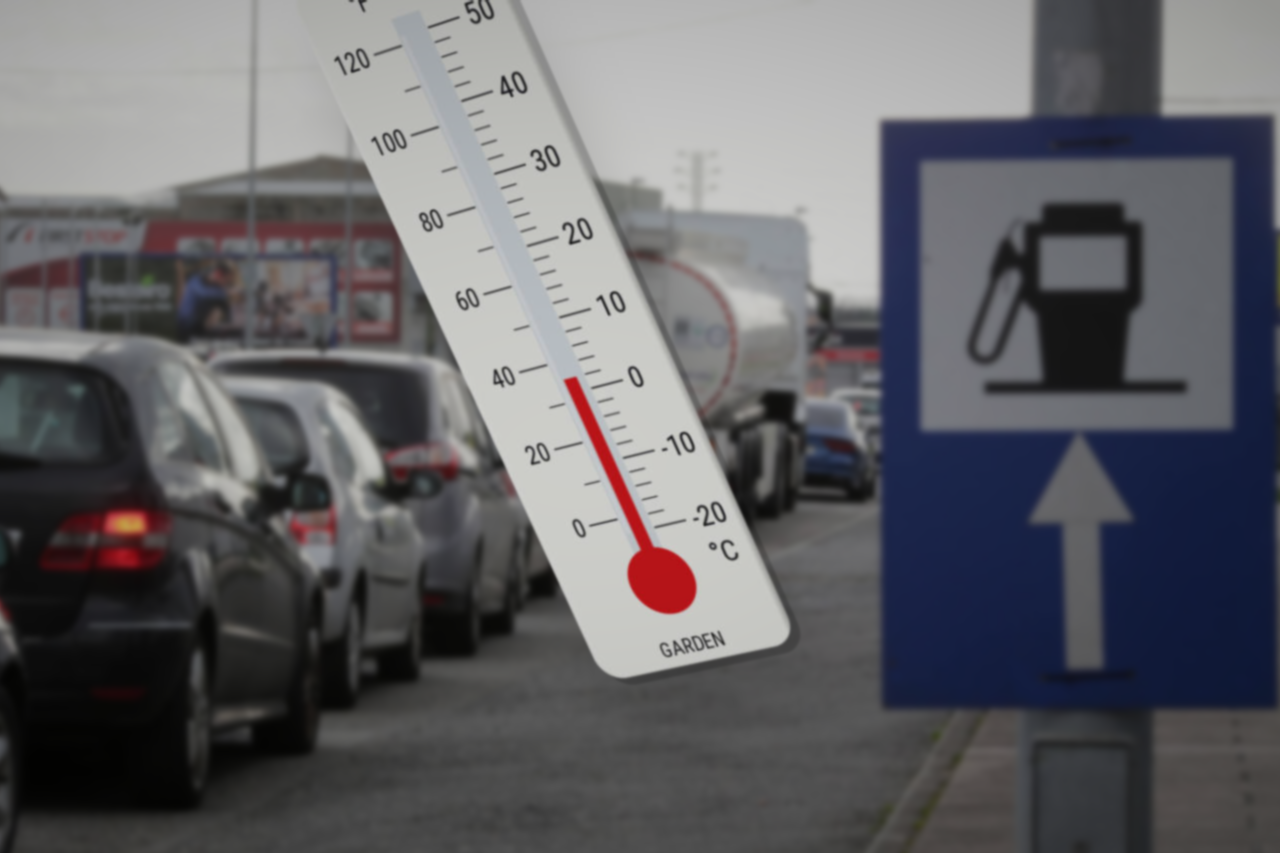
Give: 2,°C
